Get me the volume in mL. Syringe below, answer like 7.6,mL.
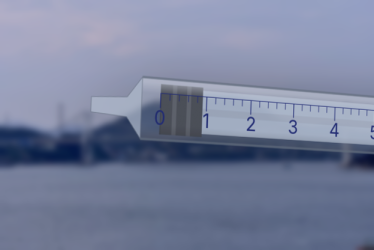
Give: 0,mL
